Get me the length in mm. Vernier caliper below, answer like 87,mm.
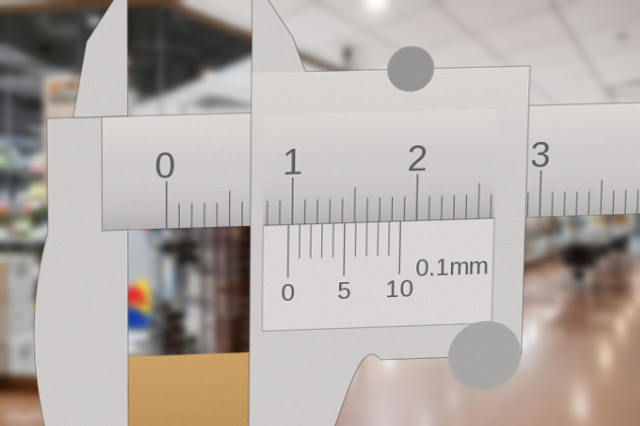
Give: 9.7,mm
